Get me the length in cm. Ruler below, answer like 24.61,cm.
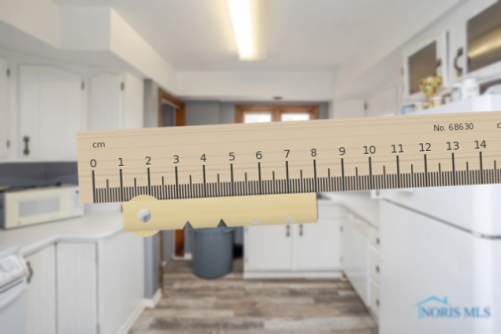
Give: 7,cm
